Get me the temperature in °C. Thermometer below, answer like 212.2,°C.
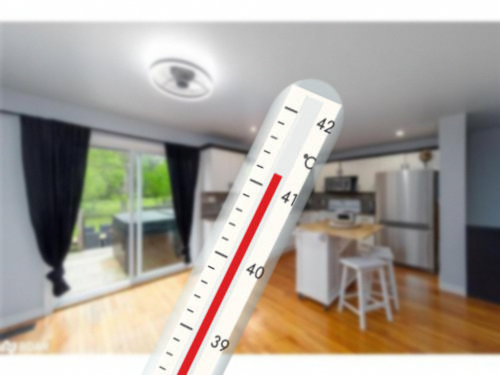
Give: 41.2,°C
